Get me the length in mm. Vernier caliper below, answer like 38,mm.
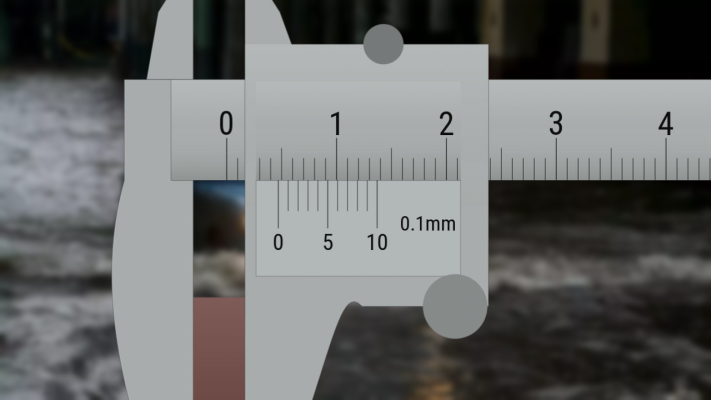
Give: 4.7,mm
